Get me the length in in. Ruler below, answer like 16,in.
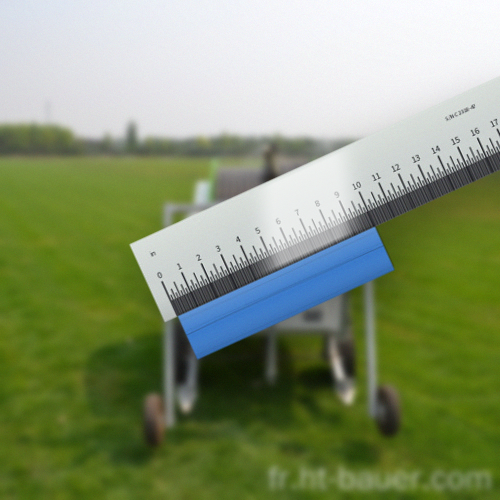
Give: 10,in
